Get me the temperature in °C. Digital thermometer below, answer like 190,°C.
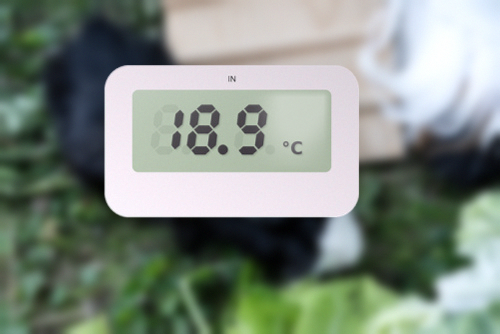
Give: 18.9,°C
